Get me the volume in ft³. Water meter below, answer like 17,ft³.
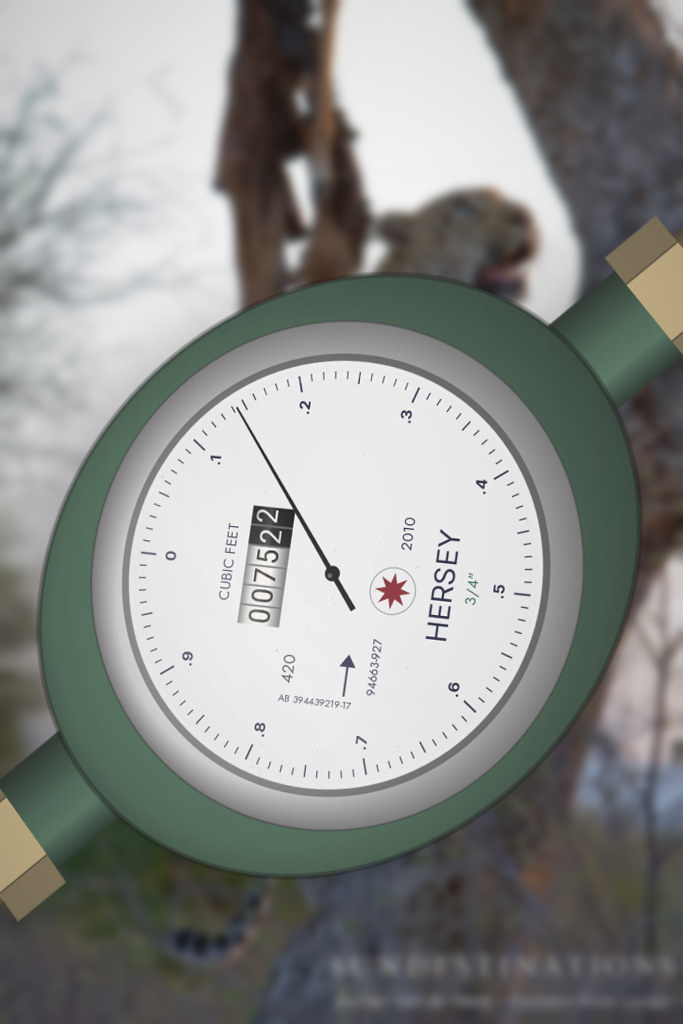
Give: 7522.14,ft³
